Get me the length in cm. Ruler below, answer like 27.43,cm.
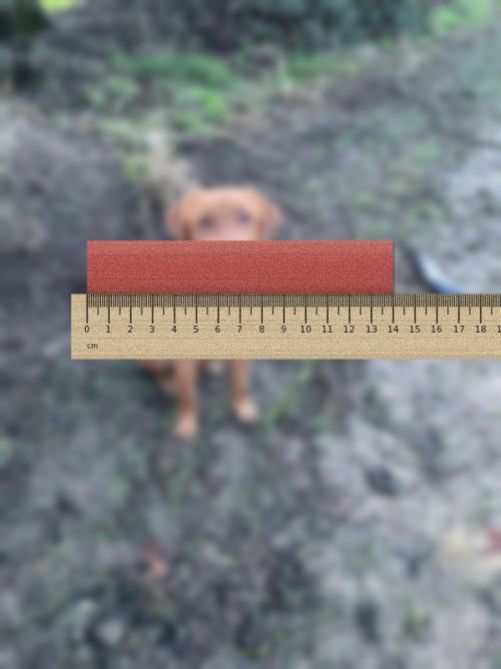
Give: 14,cm
